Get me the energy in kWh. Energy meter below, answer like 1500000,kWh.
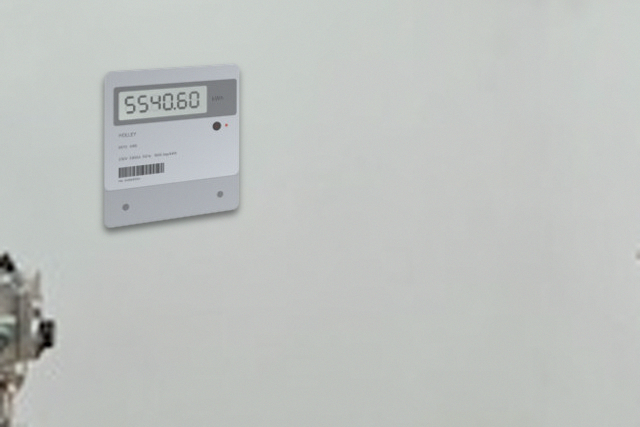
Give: 5540.60,kWh
